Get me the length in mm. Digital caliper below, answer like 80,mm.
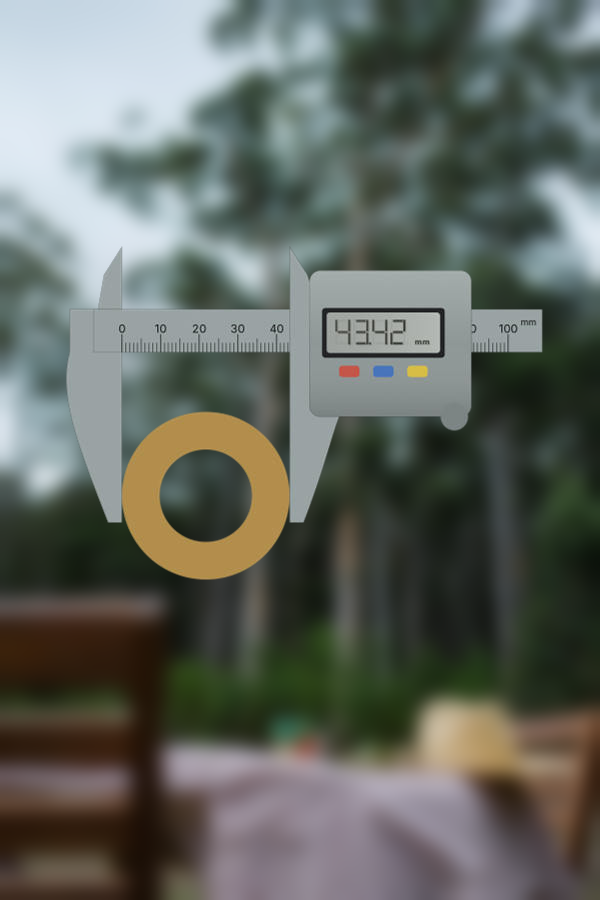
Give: 43.42,mm
